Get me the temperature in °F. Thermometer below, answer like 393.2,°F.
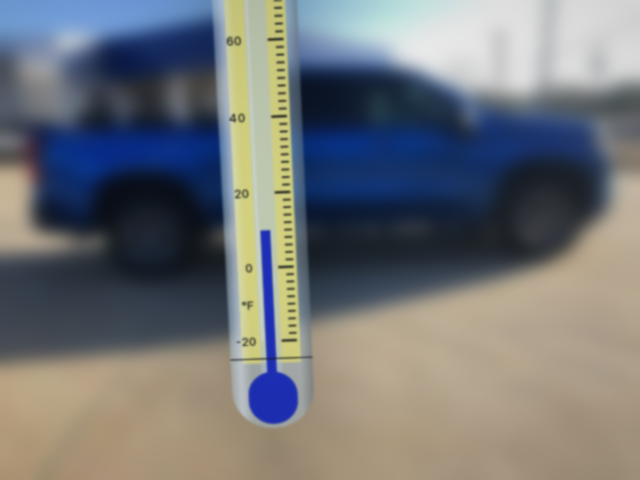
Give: 10,°F
